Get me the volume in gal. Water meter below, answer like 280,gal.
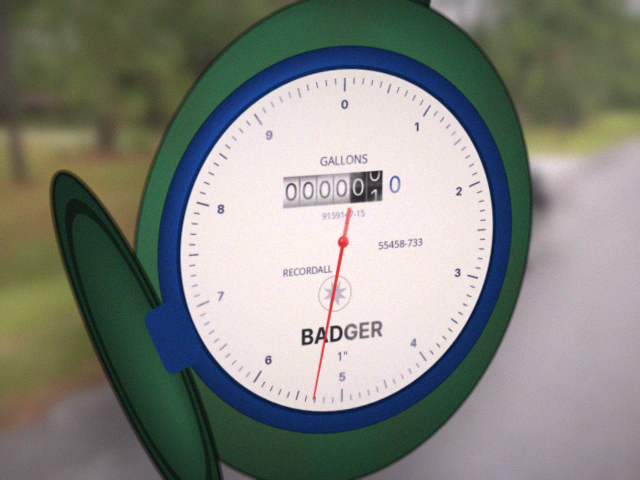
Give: 5.3,gal
